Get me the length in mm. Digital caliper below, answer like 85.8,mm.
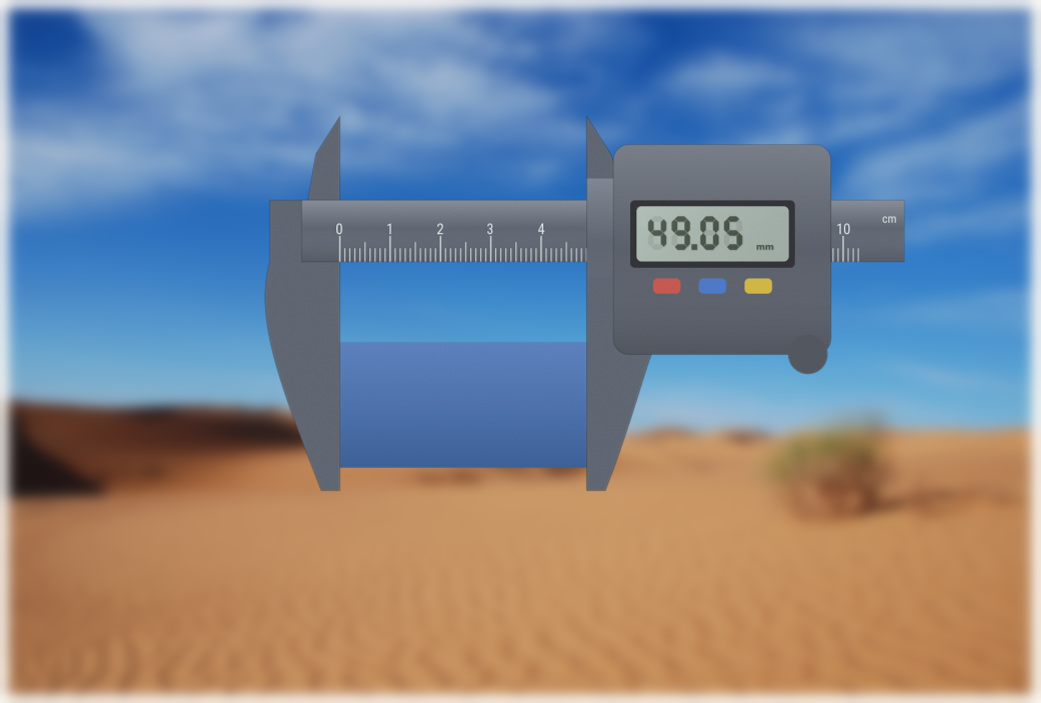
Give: 49.05,mm
